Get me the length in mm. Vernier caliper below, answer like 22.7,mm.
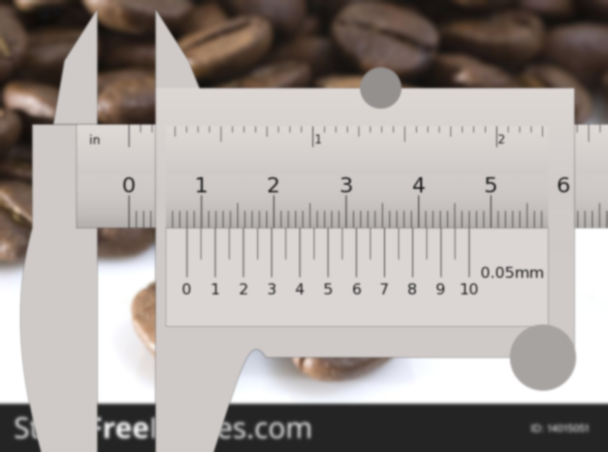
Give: 8.0,mm
